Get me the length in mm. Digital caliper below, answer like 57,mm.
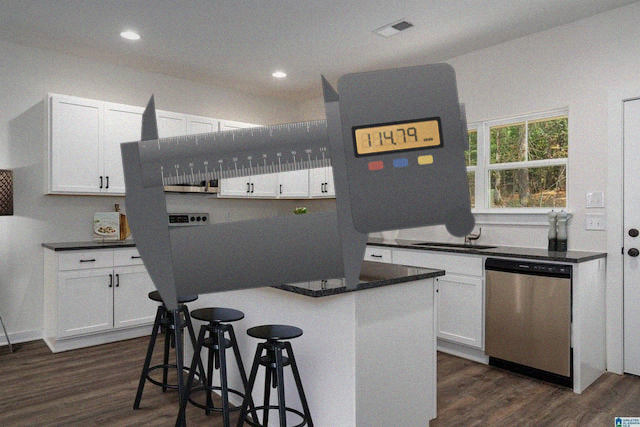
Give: 114.79,mm
